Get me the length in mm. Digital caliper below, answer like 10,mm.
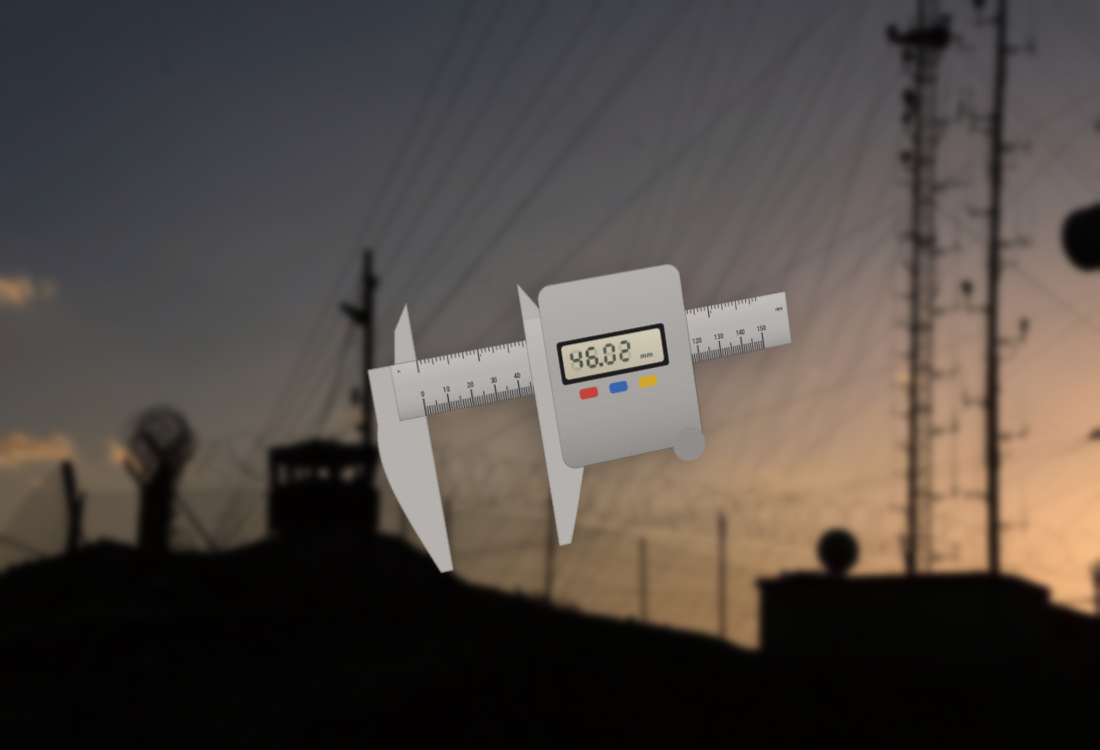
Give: 46.02,mm
